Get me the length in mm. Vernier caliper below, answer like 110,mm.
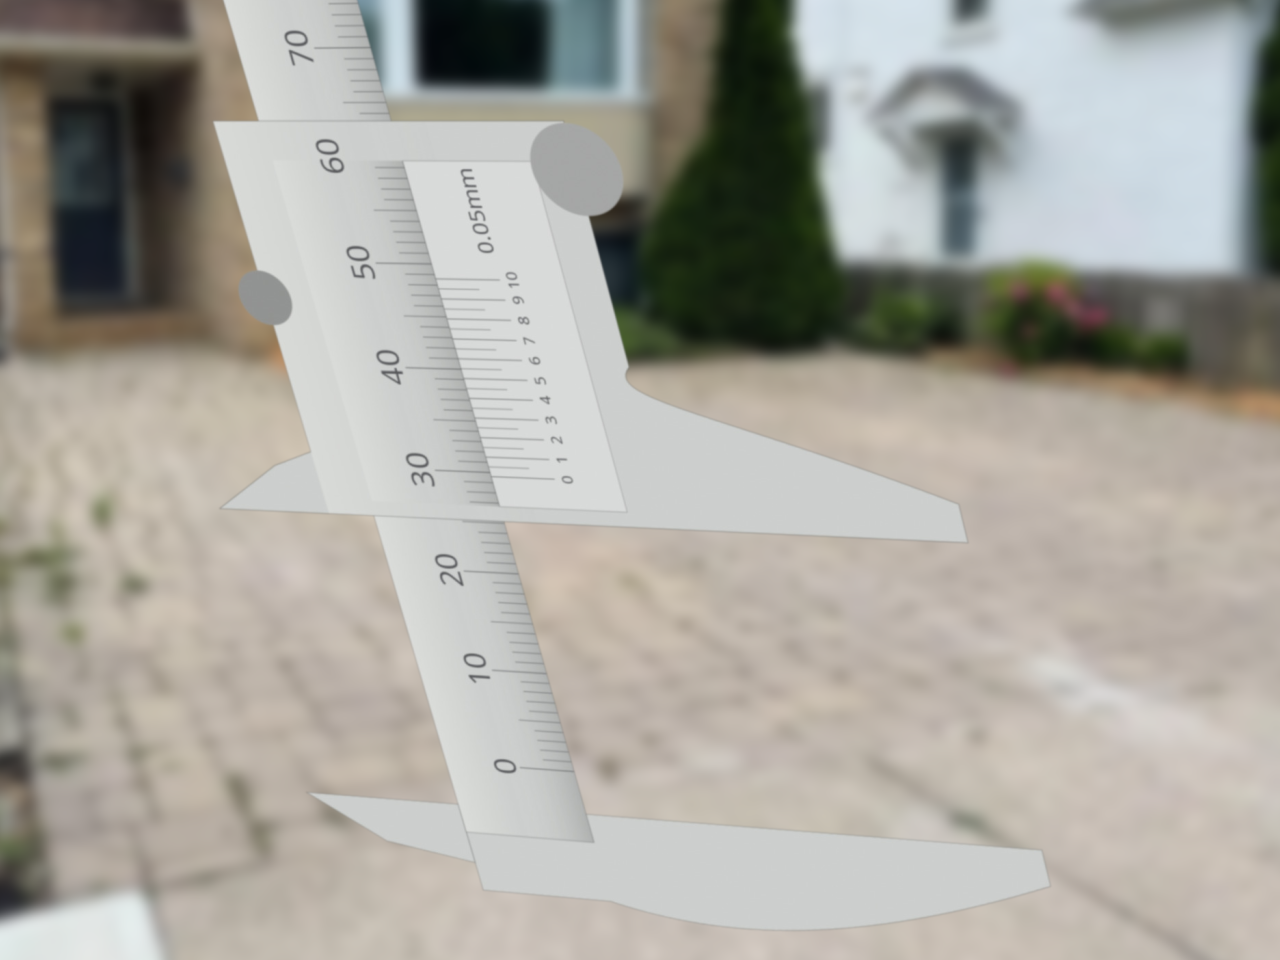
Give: 29.6,mm
